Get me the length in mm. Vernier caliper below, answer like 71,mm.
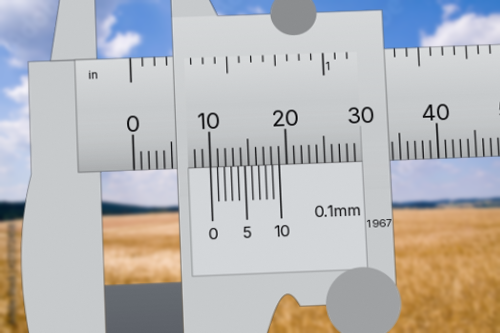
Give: 10.0,mm
